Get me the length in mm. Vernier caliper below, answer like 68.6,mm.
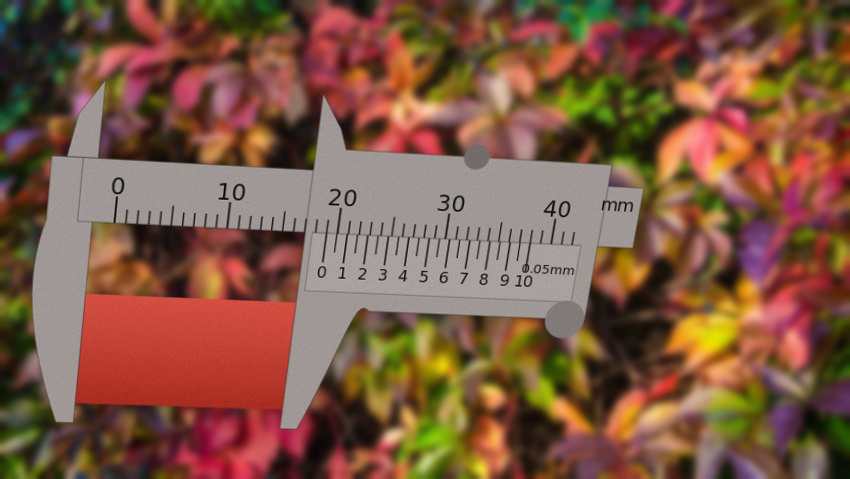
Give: 19.0,mm
